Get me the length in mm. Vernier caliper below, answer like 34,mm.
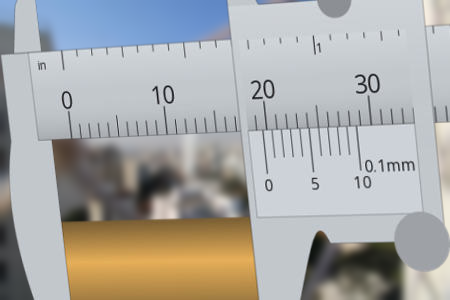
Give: 19.6,mm
